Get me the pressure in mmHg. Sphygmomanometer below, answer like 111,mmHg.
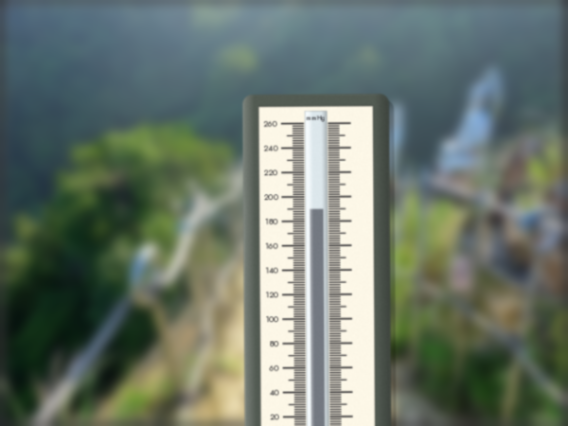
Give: 190,mmHg
